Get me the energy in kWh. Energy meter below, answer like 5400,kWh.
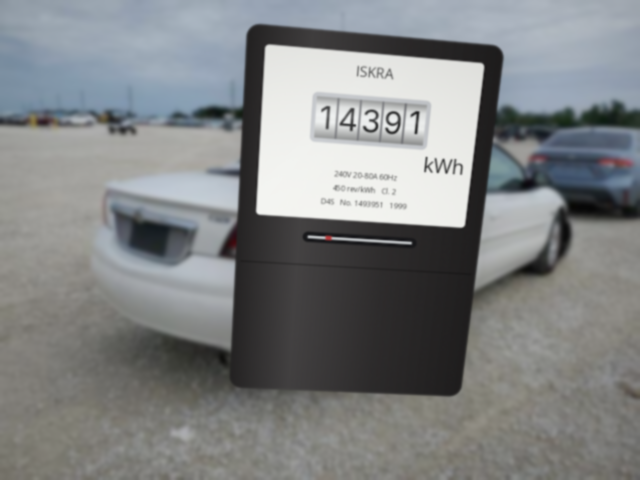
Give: 14391,kWh
